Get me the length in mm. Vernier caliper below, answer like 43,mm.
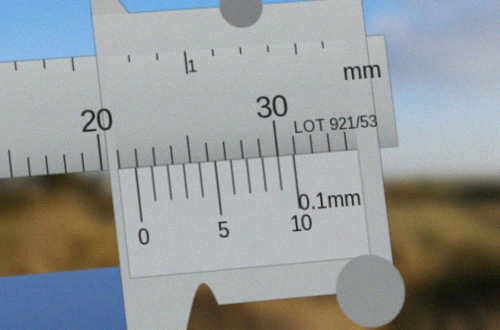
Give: 21.9,mm
